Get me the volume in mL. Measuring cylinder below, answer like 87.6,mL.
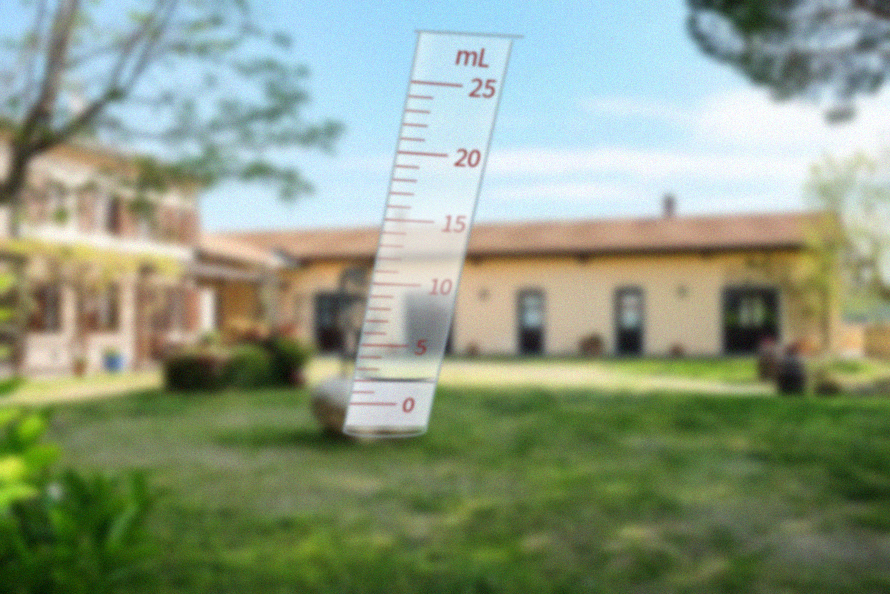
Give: 2,mL
